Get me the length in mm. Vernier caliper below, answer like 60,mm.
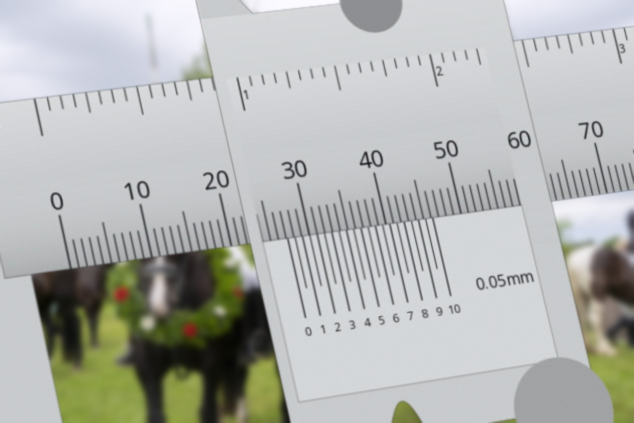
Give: 27.2,mm
